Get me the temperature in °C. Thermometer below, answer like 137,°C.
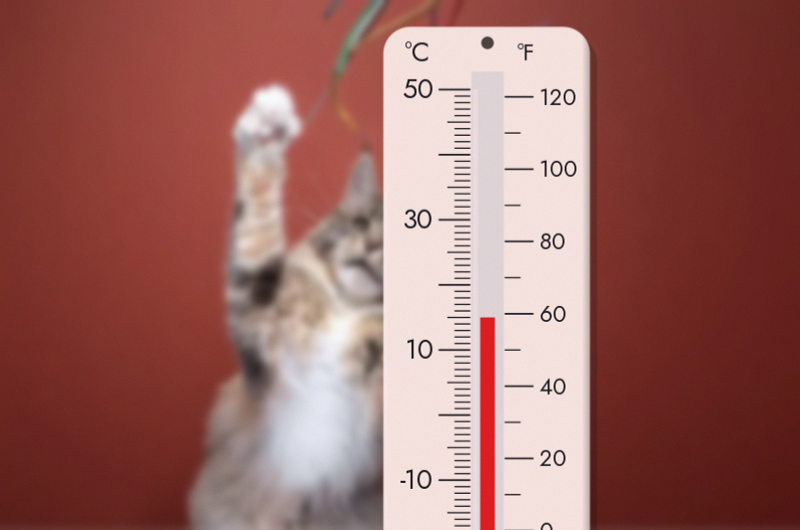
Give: 15,°C
